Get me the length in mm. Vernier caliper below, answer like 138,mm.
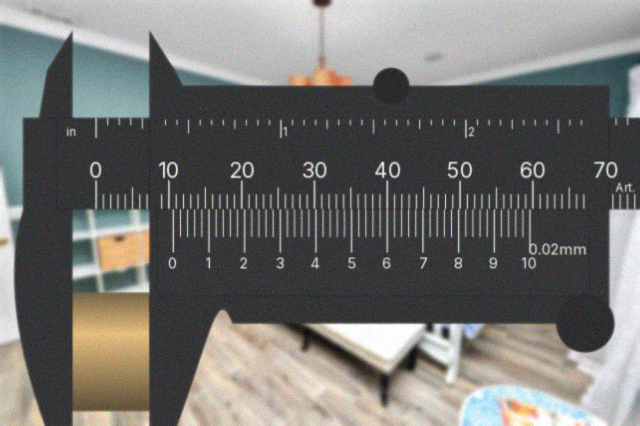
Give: 10.6,mm
